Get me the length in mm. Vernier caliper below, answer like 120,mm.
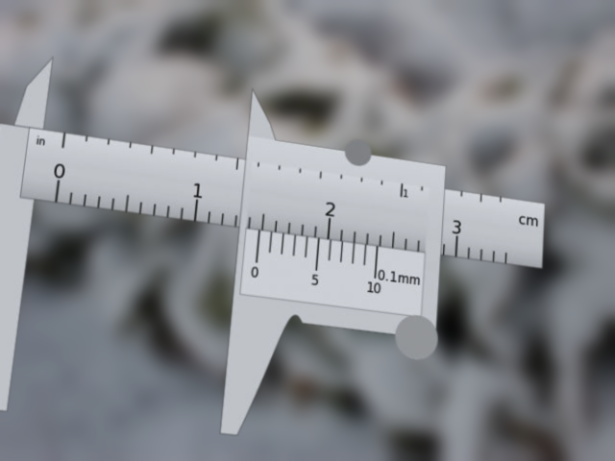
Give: 14.8,mm
